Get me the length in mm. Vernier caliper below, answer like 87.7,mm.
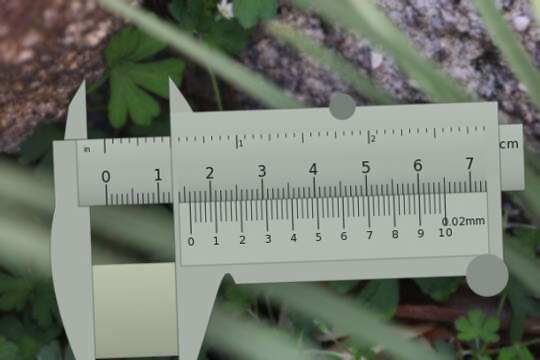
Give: 16.0,mm
